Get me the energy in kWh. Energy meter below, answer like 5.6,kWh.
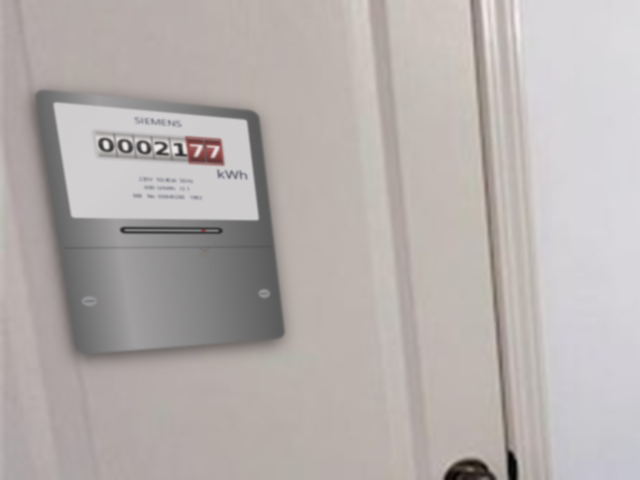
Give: 21.77,kWh
